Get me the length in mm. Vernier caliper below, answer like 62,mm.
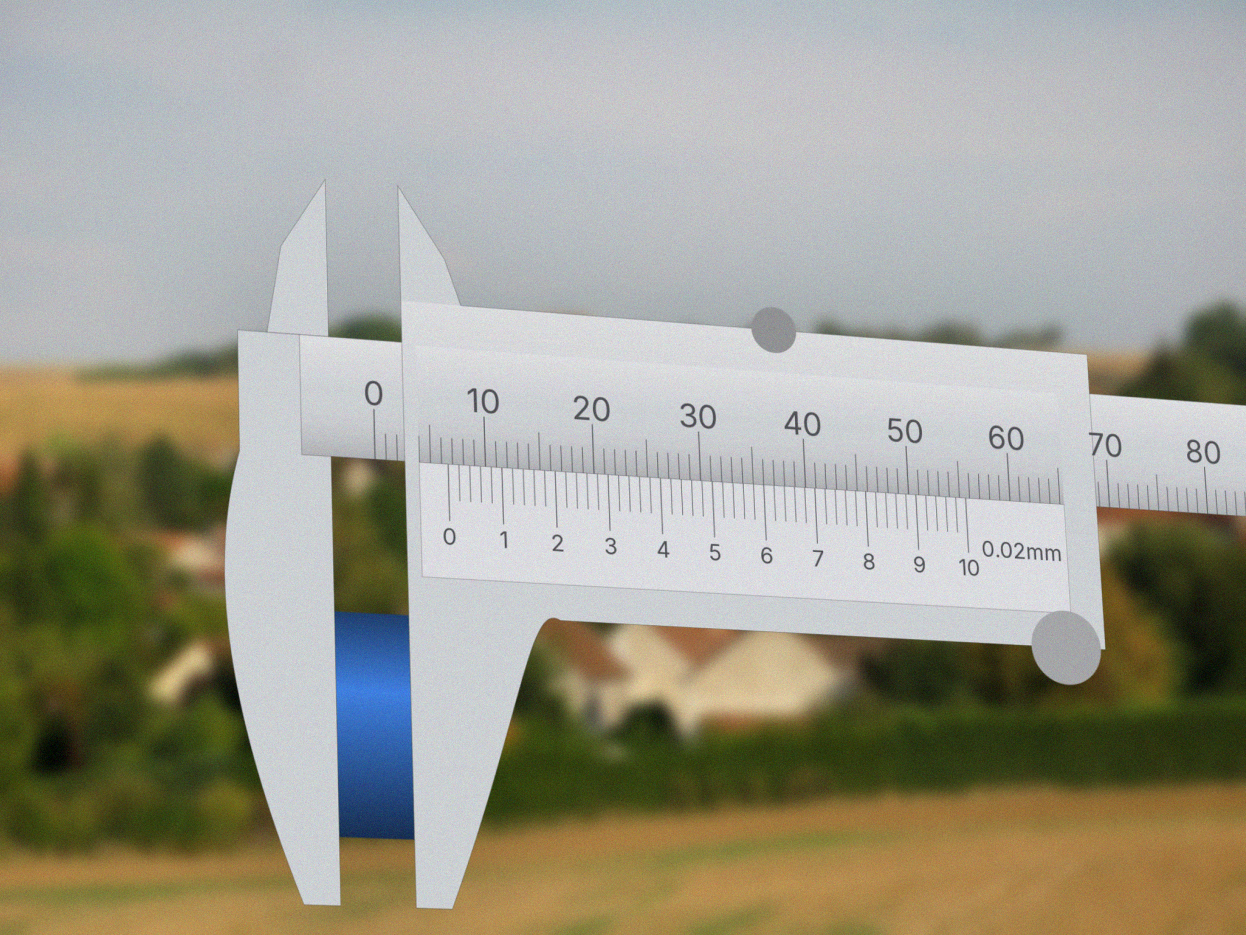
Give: 6.6,mm
